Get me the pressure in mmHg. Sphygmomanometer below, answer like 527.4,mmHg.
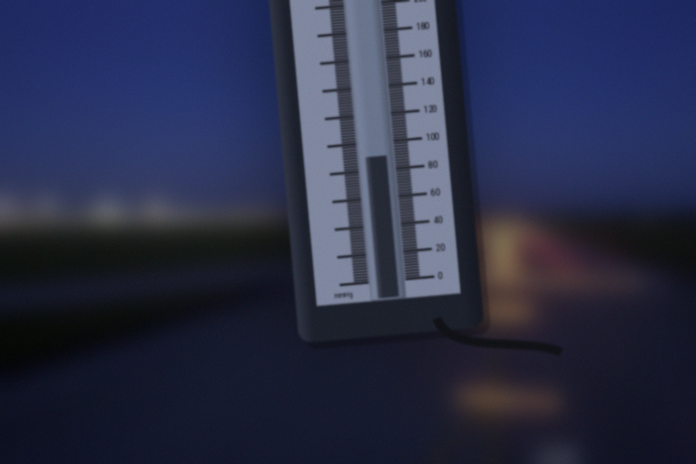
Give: 90,mmHg
